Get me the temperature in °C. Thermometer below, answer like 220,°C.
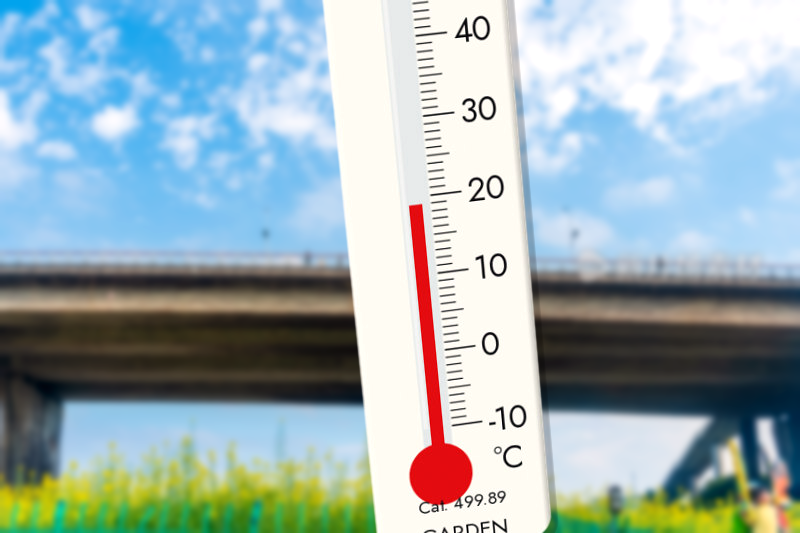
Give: 19,°C
